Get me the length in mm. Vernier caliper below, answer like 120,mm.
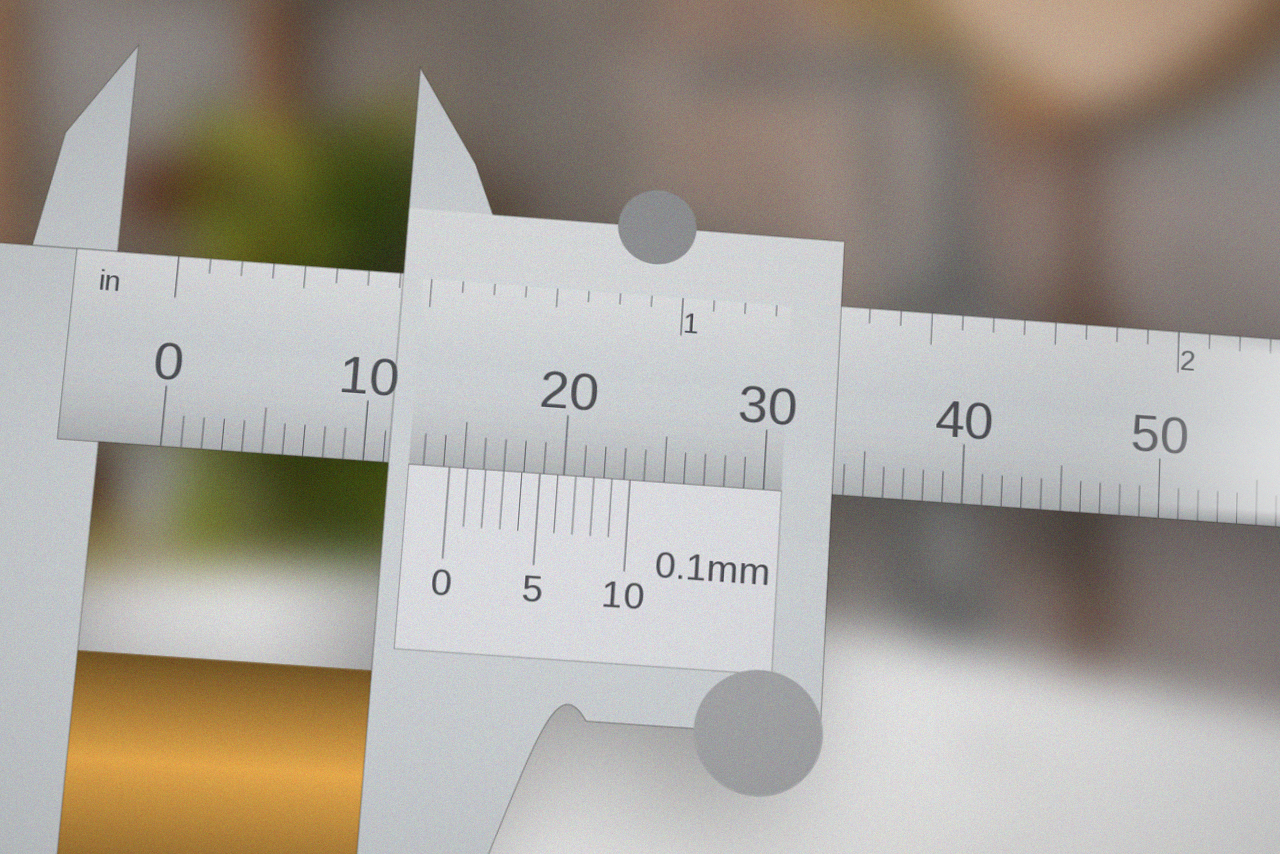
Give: 14.3,mm
